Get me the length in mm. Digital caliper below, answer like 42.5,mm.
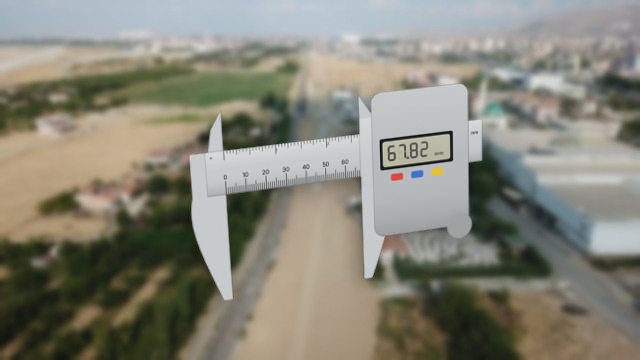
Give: 67.82,mm
